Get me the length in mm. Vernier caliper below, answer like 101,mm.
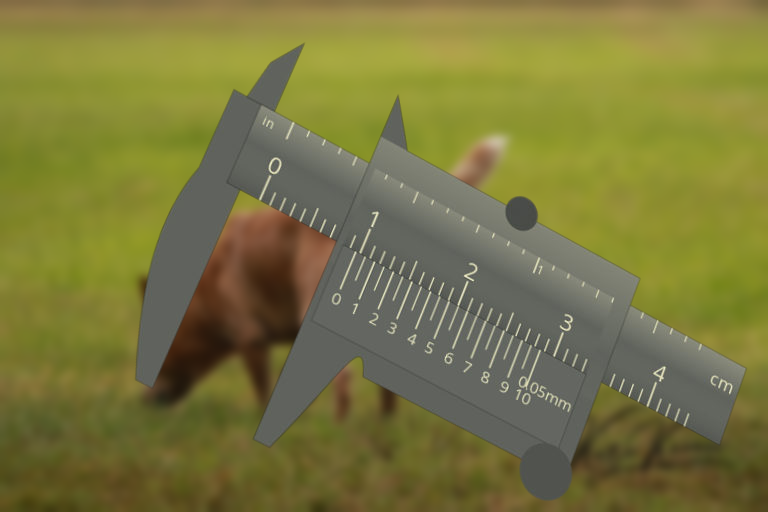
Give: 9.6,mm
